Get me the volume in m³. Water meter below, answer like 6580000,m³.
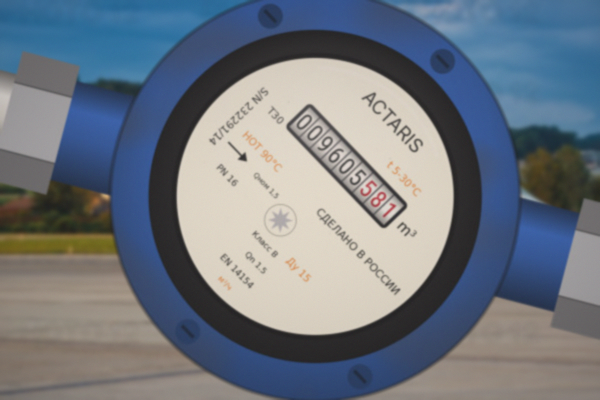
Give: 9605.581,m³
